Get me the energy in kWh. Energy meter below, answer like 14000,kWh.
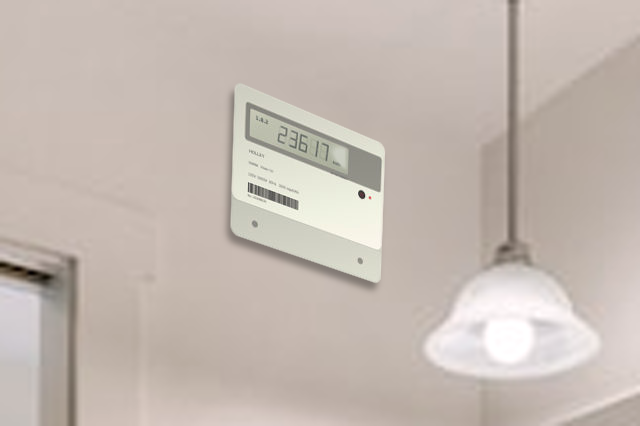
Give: 23617,kWh
